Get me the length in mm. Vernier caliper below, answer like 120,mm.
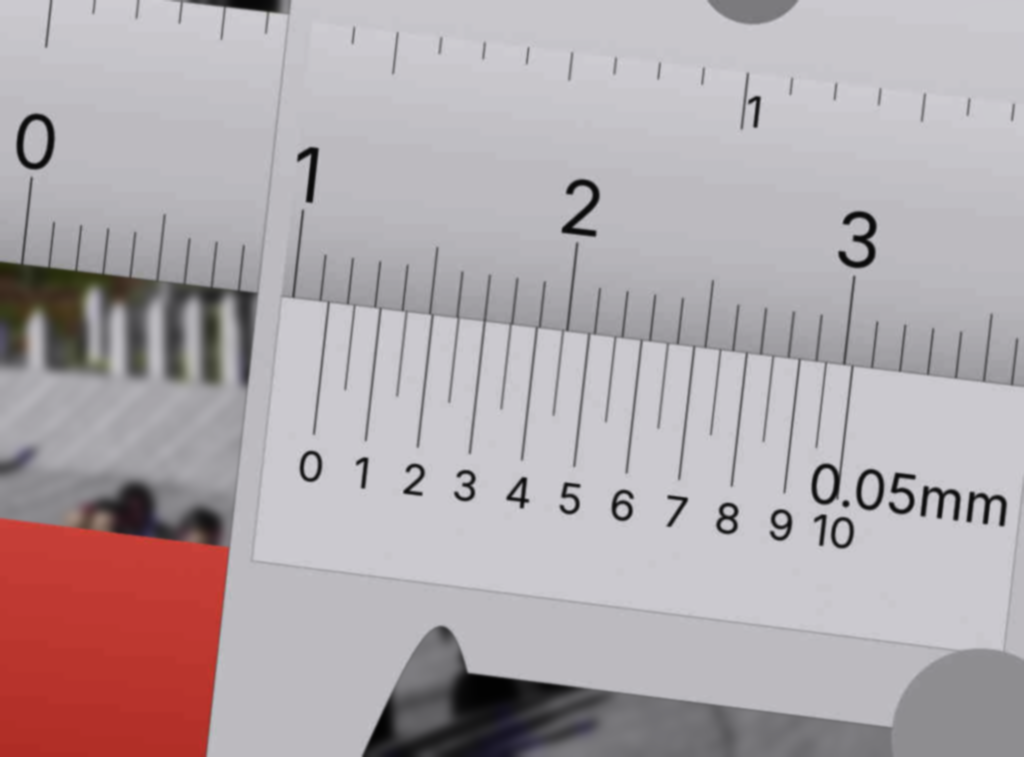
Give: 11.3,mm
